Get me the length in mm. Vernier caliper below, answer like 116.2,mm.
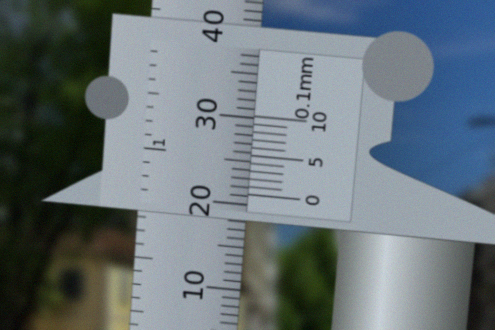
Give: 21.2,mm
